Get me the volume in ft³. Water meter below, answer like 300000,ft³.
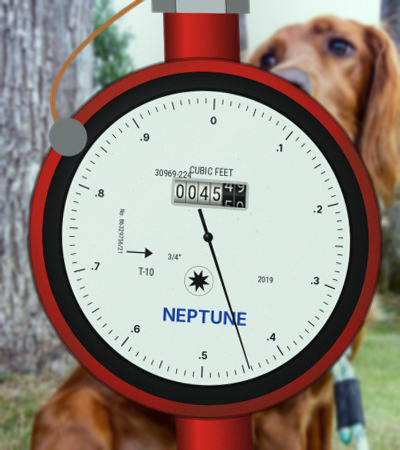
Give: 4549.44,ft³
